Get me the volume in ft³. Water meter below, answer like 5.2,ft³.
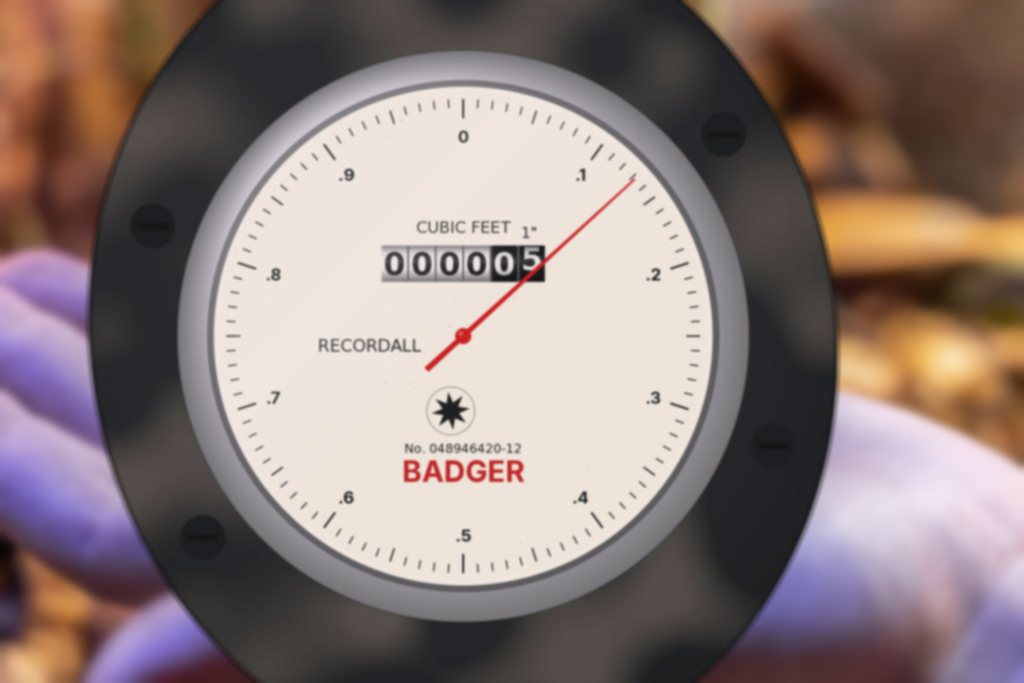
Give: 5.13,ft³
